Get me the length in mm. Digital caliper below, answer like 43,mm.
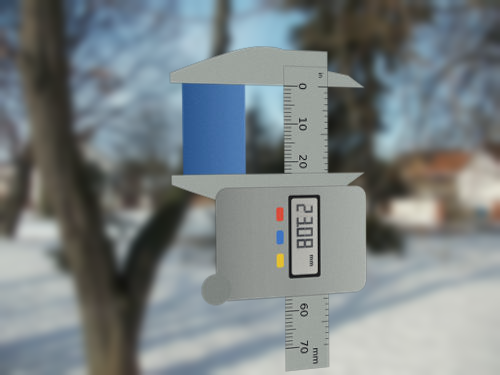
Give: 23.08,mm
